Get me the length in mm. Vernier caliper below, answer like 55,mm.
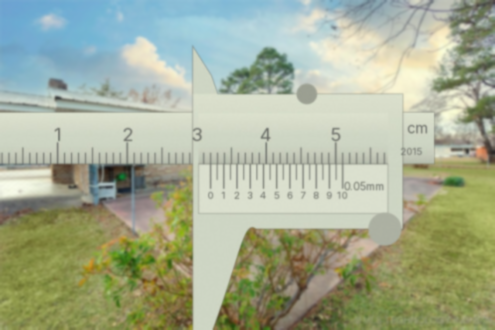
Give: 32.0,mm
